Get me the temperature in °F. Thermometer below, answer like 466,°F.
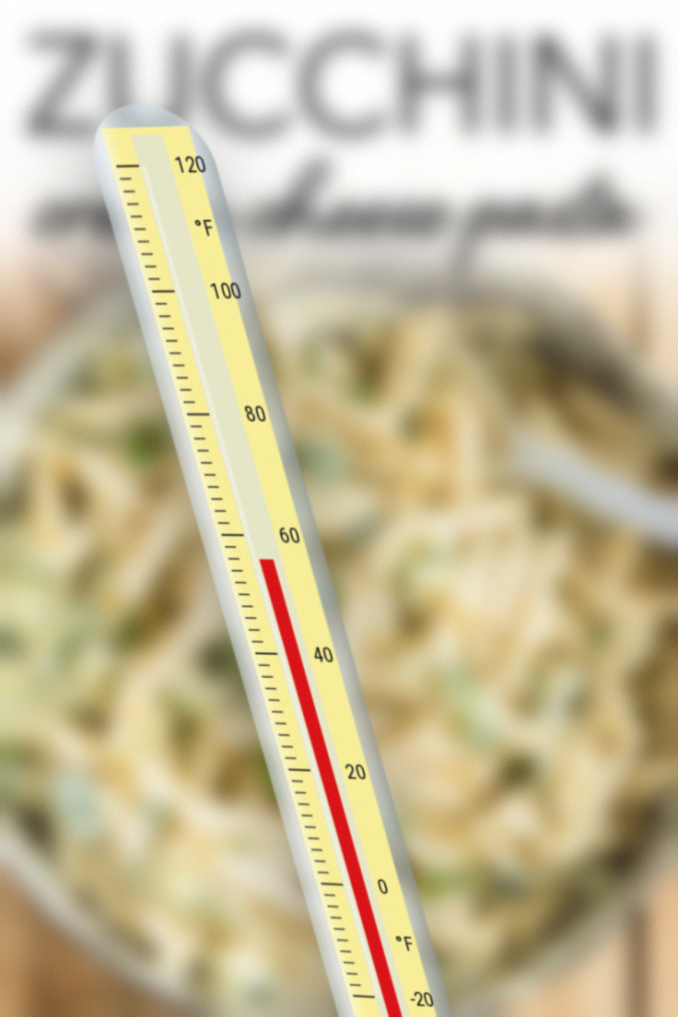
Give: 56,°F
